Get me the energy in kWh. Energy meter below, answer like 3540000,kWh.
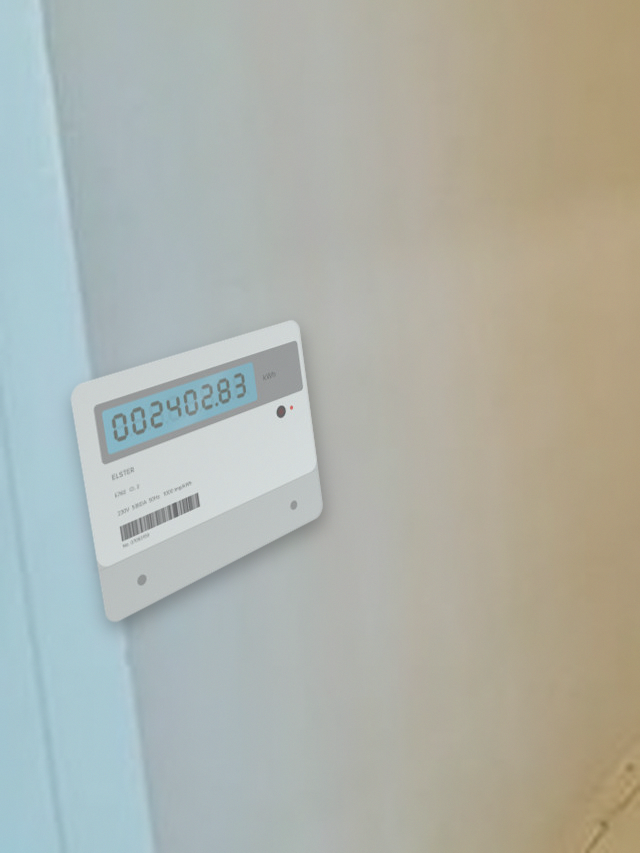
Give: 2402.83,kWh
